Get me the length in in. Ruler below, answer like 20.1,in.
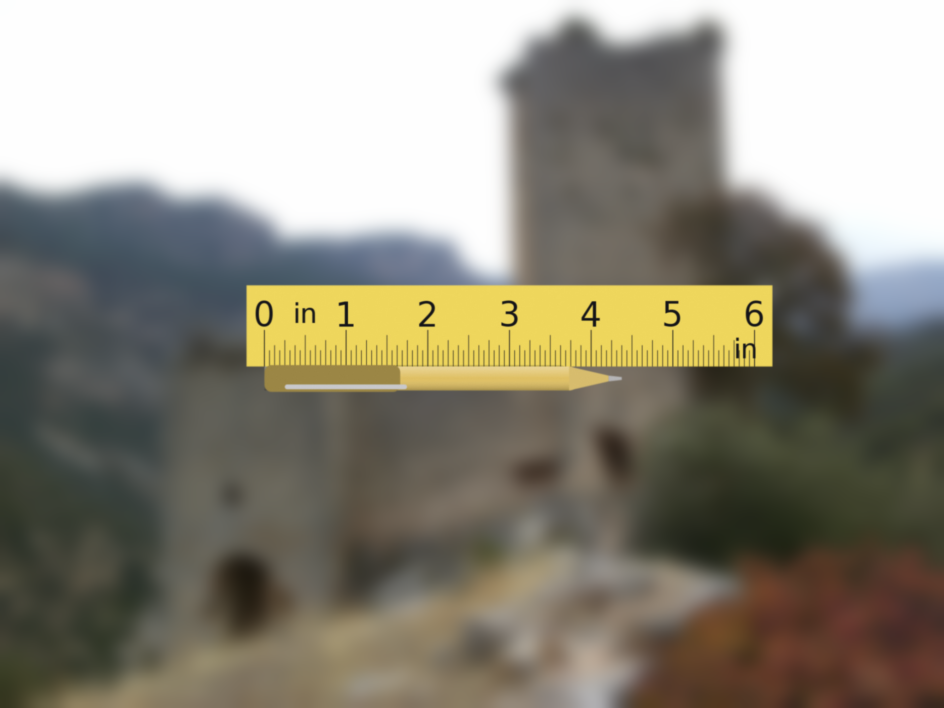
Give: 4.375,in
